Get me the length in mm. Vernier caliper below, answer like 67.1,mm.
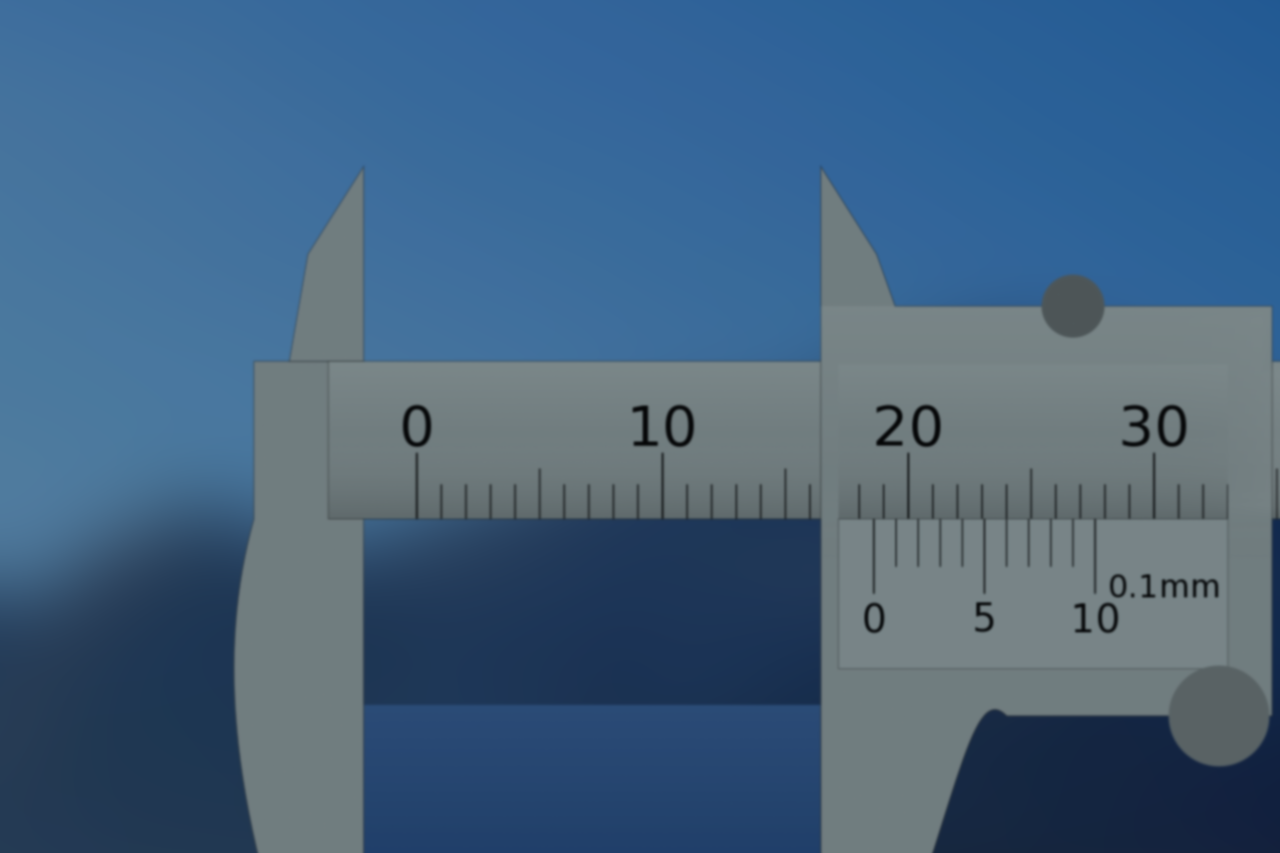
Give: 18.6,mm
